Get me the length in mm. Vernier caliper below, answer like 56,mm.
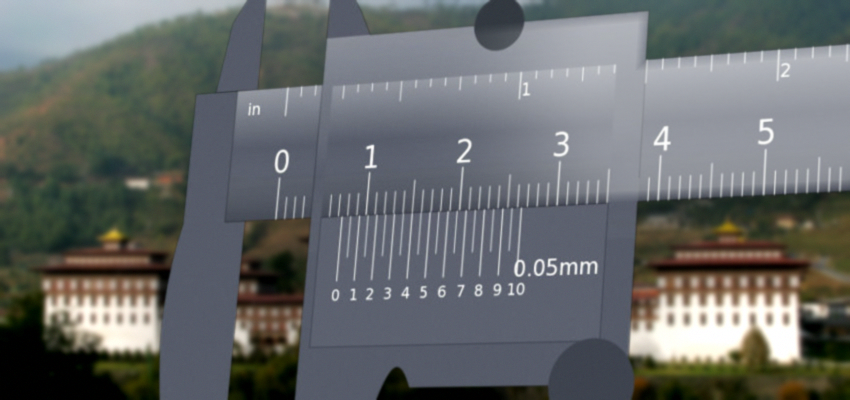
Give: 7.4,mm
